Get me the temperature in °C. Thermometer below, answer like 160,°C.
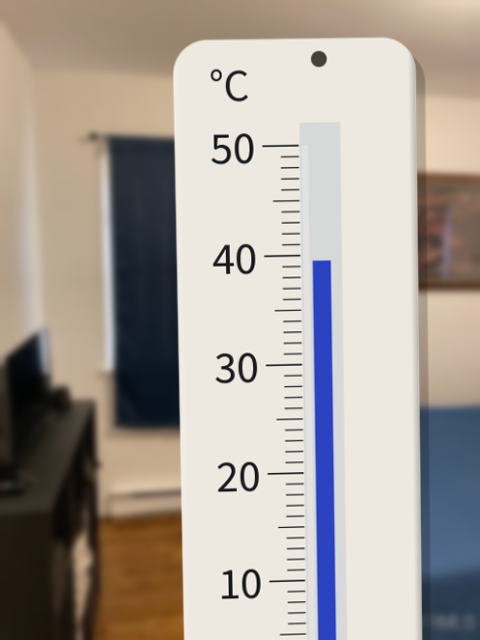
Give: 39.5,°C
